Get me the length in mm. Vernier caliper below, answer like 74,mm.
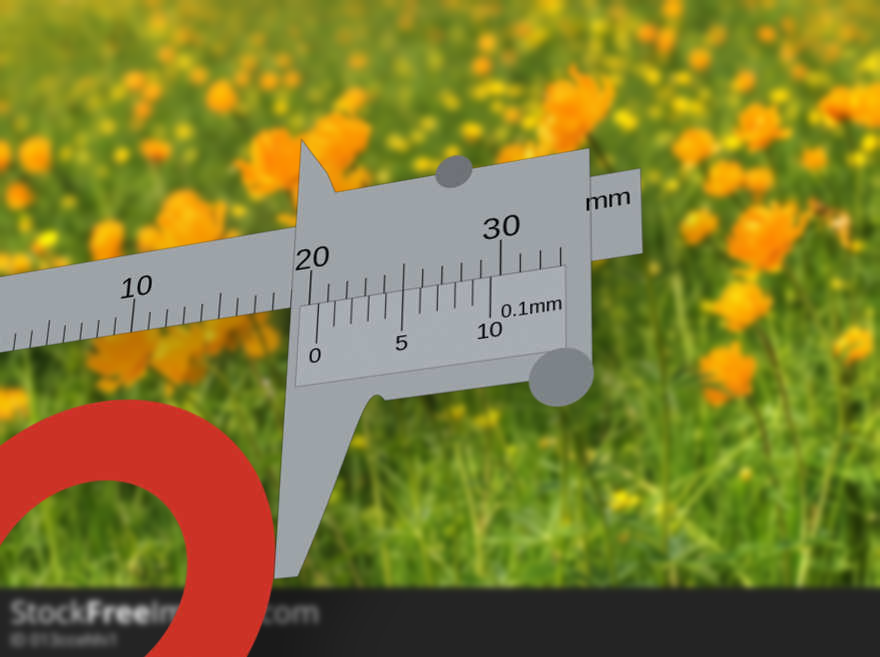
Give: 20.5,mm
